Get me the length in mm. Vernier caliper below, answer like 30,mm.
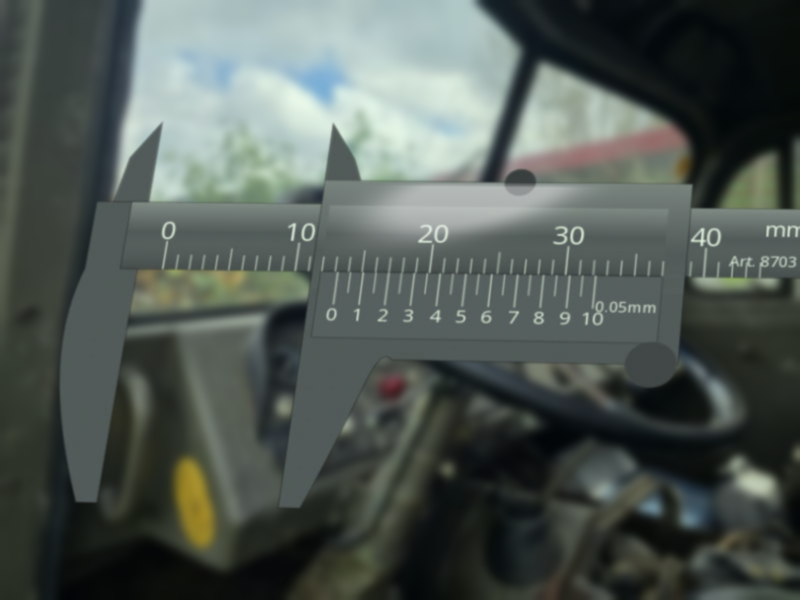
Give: 13.2,mm
